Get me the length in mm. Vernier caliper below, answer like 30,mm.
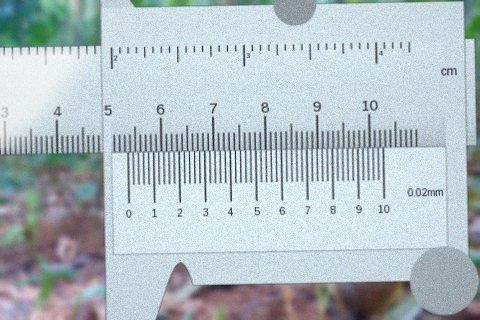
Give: 53.6,mm
